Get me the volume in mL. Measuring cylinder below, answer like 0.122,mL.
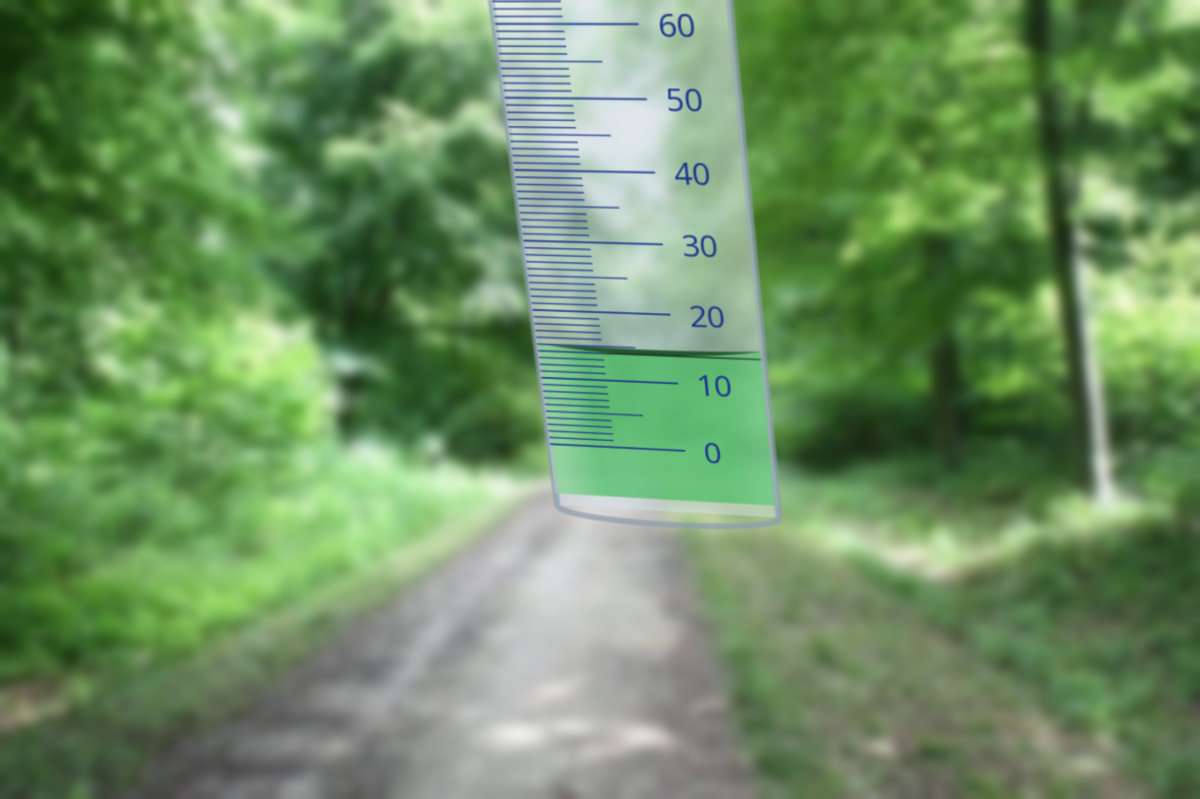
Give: 14,mL
